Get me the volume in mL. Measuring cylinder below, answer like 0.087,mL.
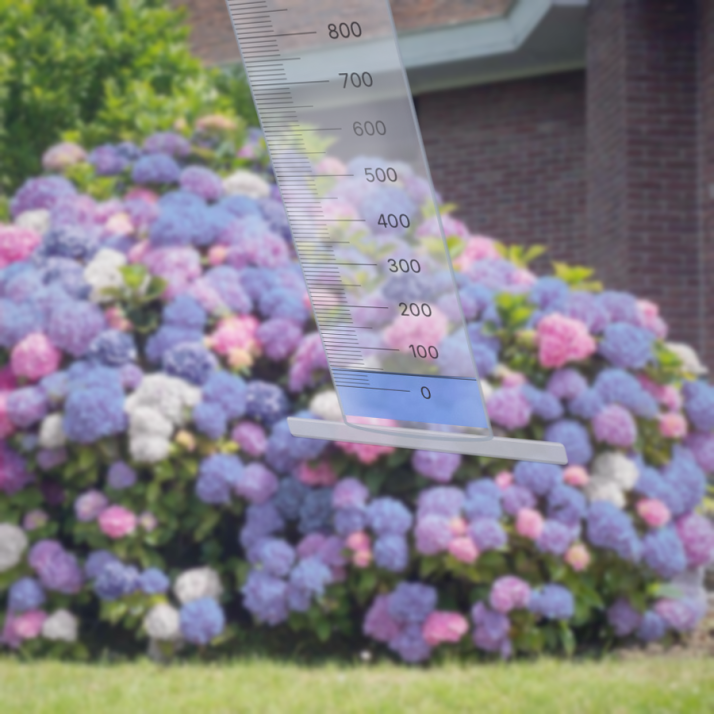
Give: 40,mL
